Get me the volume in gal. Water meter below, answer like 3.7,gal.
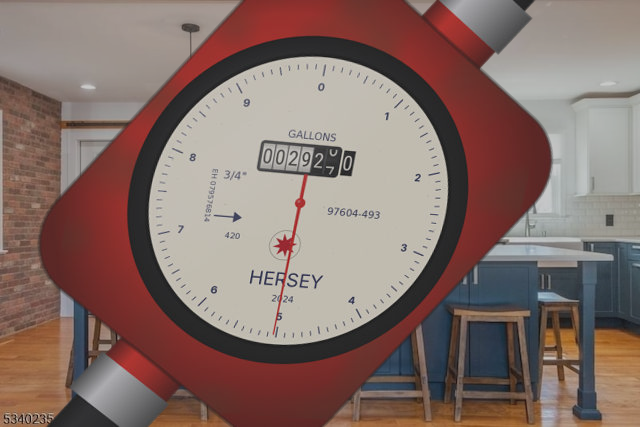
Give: 29265.0,gal
